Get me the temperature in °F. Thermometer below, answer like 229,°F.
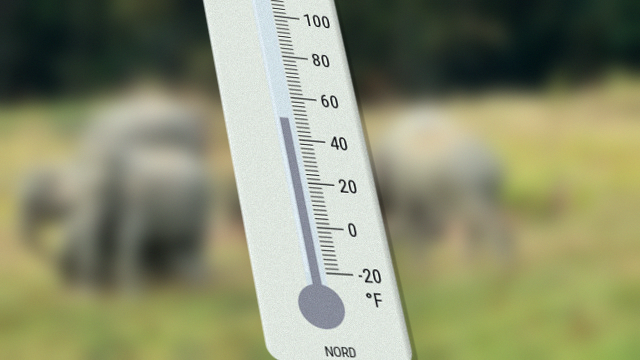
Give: 50,°F
